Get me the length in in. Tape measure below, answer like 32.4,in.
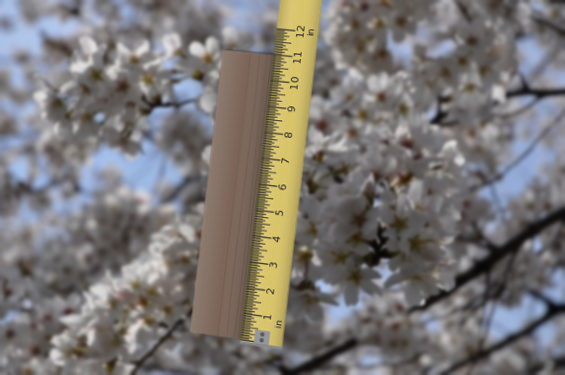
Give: 11,in
